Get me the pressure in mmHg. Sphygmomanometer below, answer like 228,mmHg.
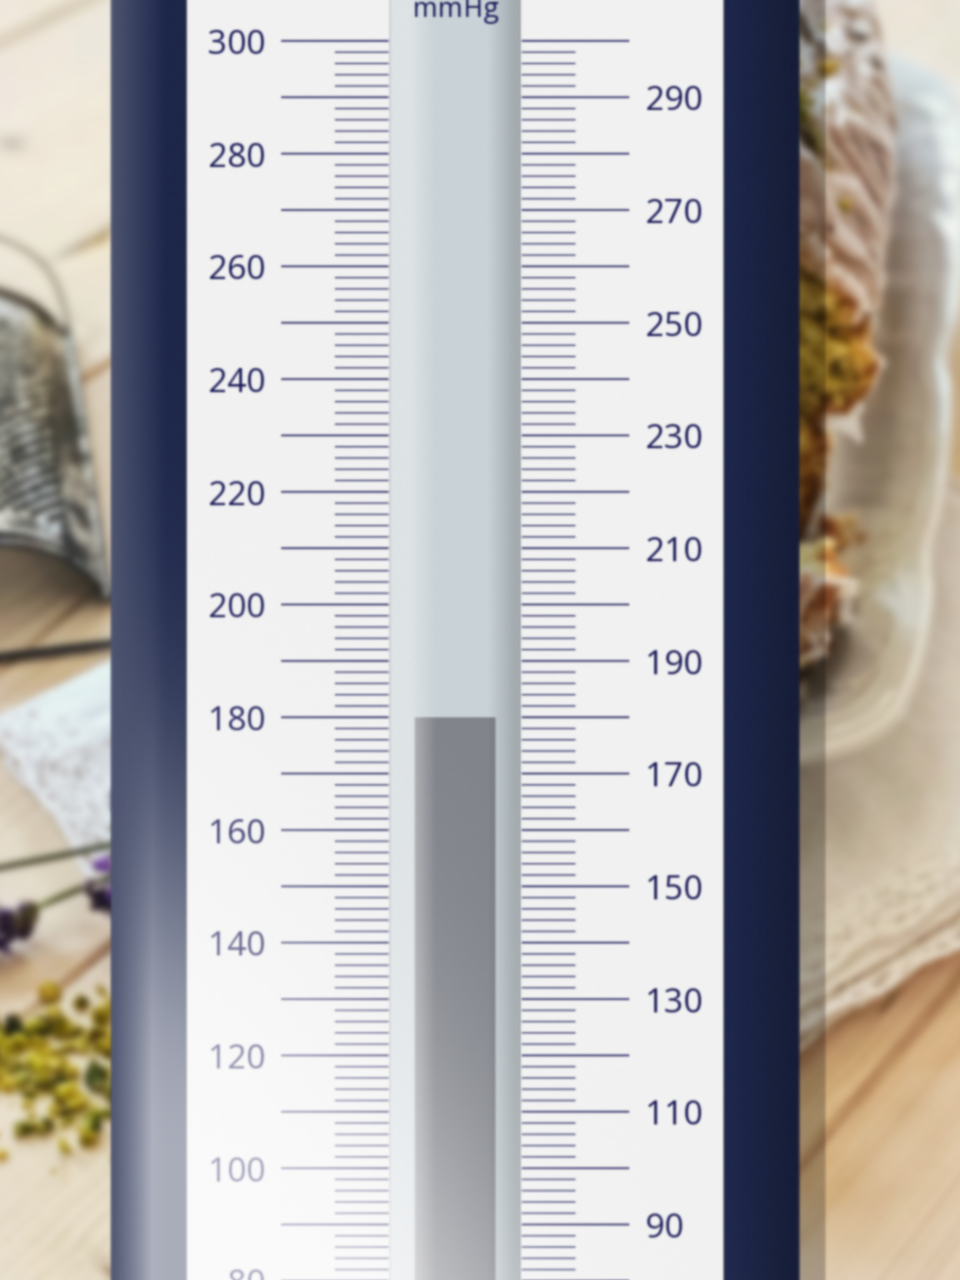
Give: 180,mmHg
